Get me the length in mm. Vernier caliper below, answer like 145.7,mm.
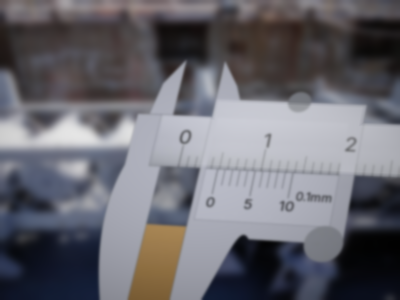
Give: 4.8,mm
